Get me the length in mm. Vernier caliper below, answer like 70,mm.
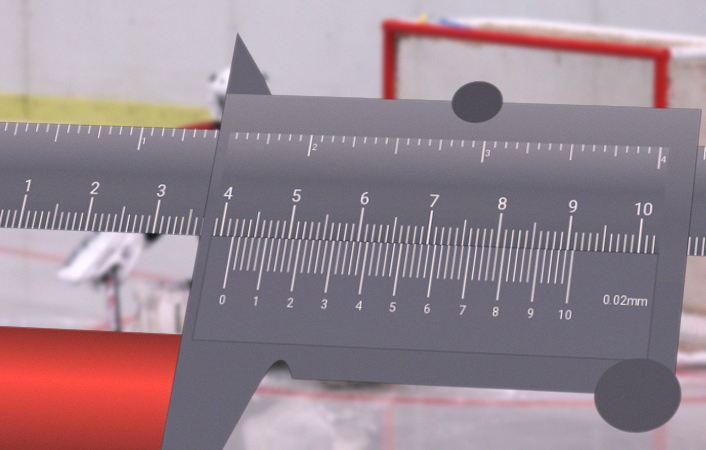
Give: 41.8,mm
